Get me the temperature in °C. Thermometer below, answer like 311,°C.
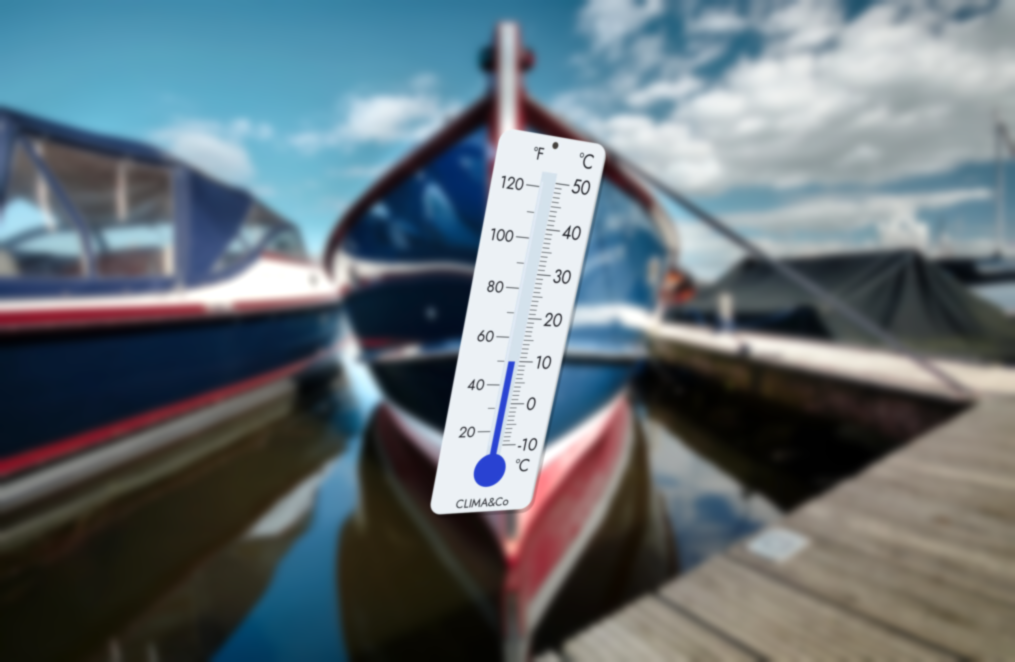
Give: 10,°C
